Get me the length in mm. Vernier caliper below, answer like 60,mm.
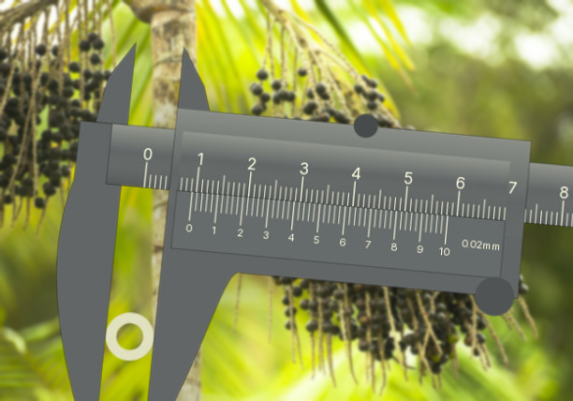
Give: 9.2,mm
